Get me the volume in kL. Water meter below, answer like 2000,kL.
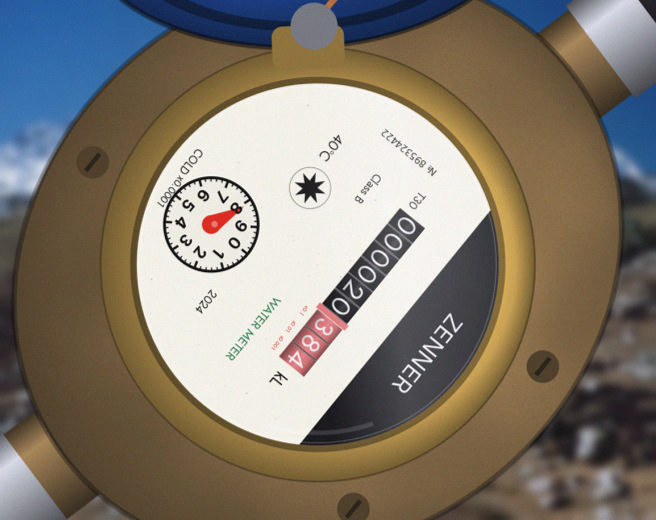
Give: 20.3848,kL
